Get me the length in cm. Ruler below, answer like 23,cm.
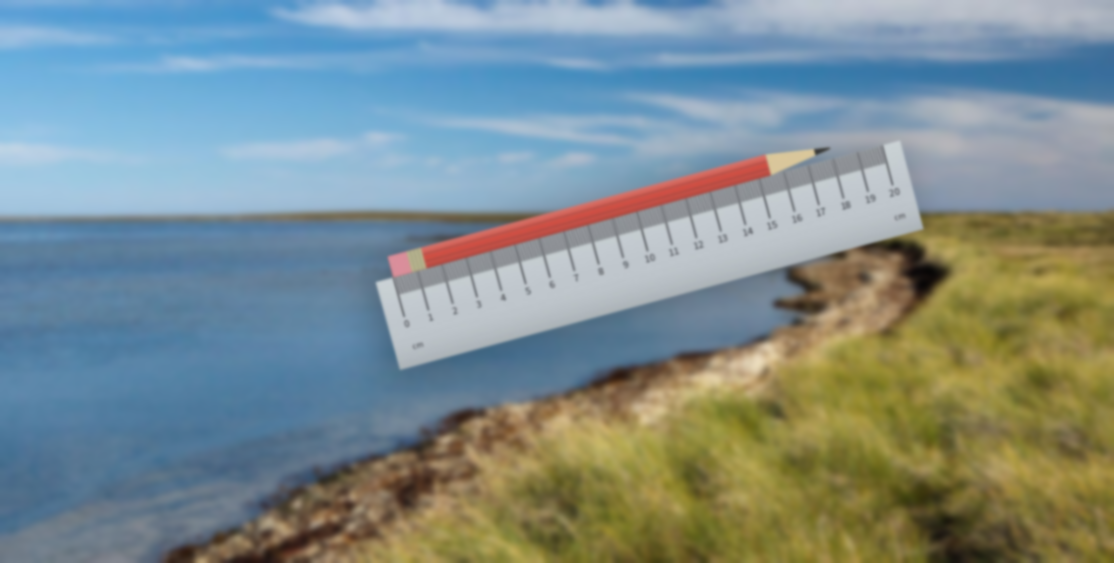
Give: 18,cm
